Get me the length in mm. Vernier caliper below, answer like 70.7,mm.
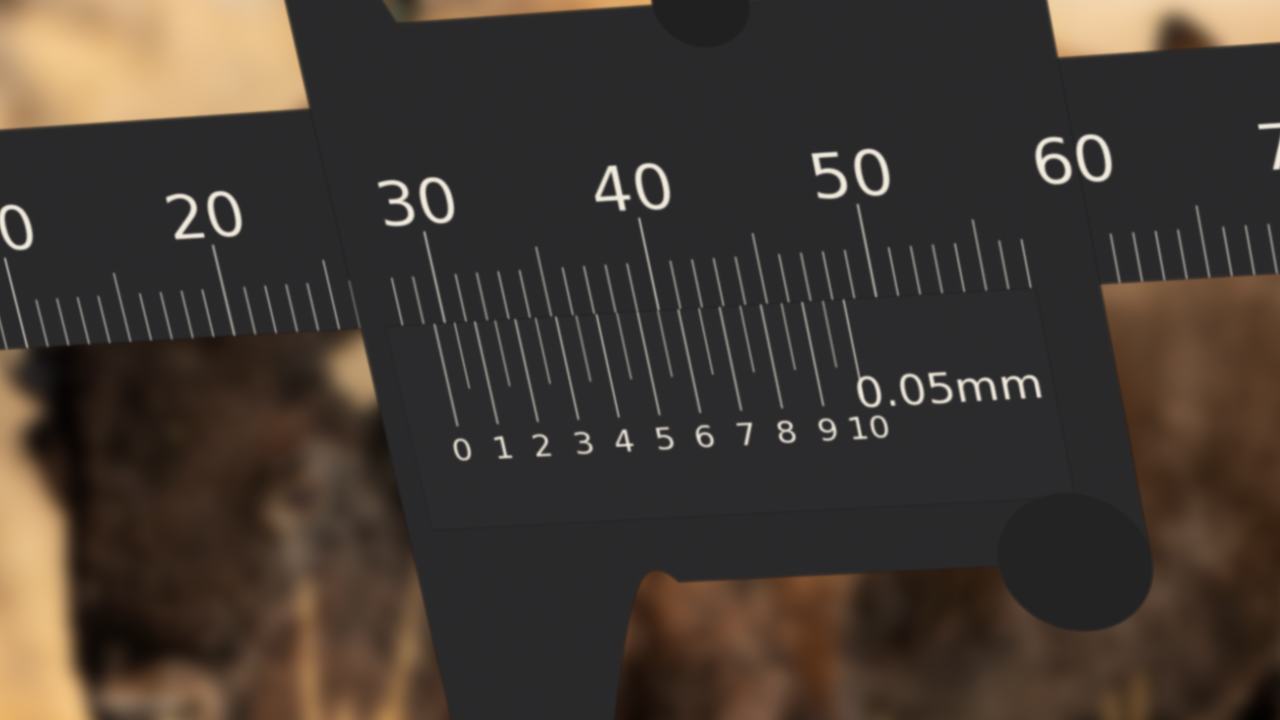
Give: 29.5,mm
